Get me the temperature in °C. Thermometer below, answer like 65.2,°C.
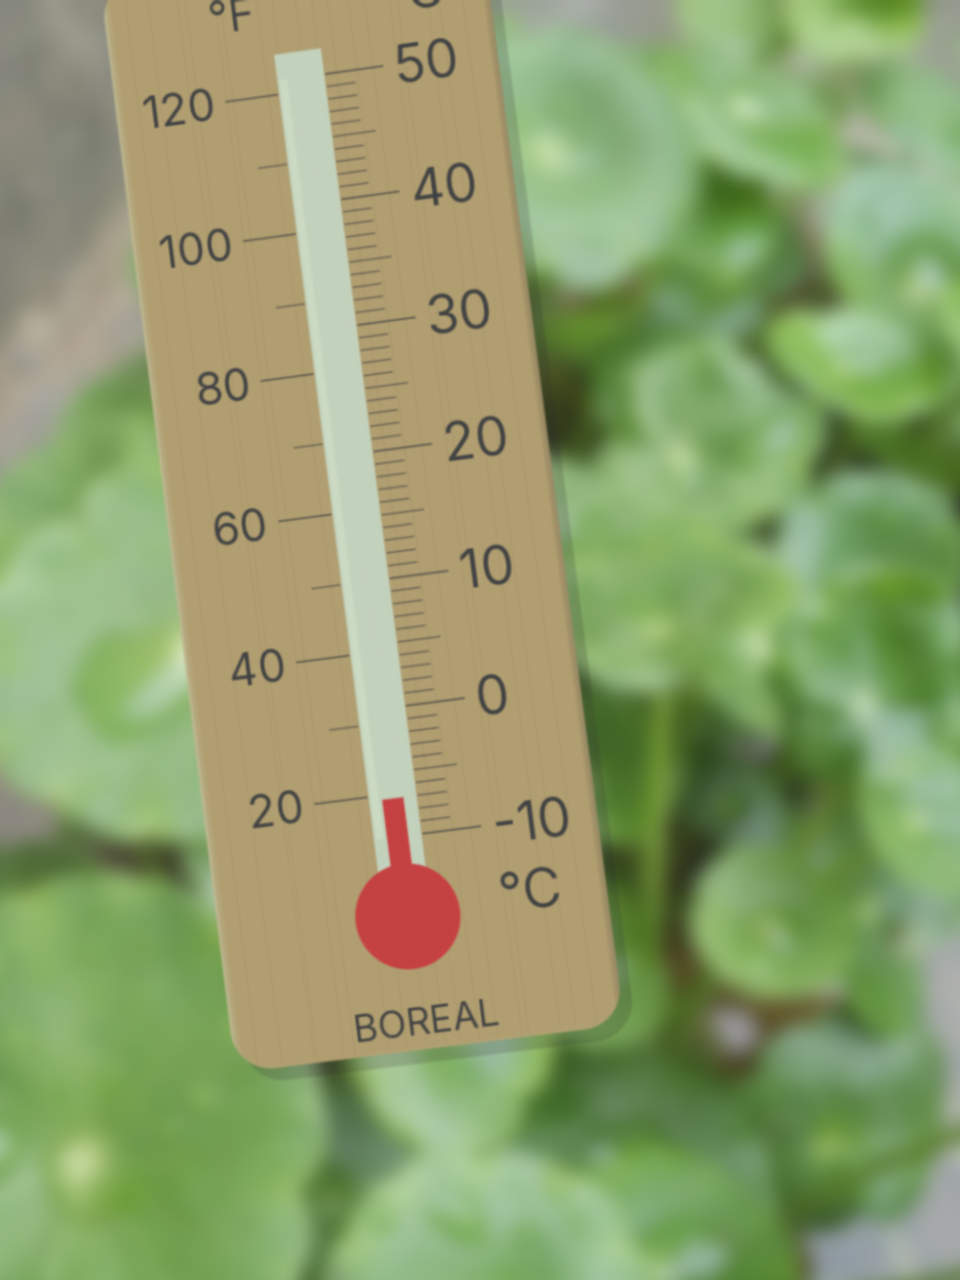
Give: -7,°C
